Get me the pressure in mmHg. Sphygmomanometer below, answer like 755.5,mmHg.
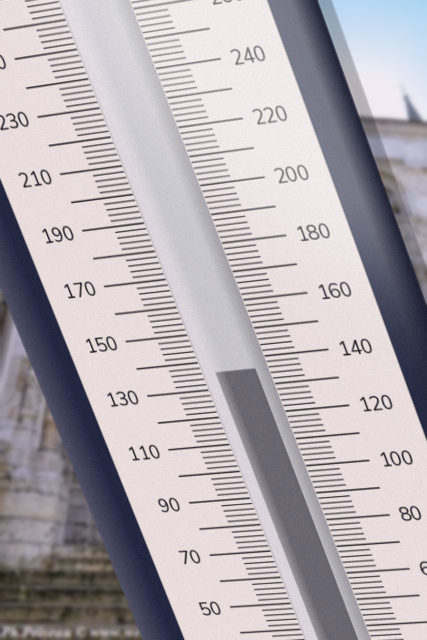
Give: 136,mmHg
